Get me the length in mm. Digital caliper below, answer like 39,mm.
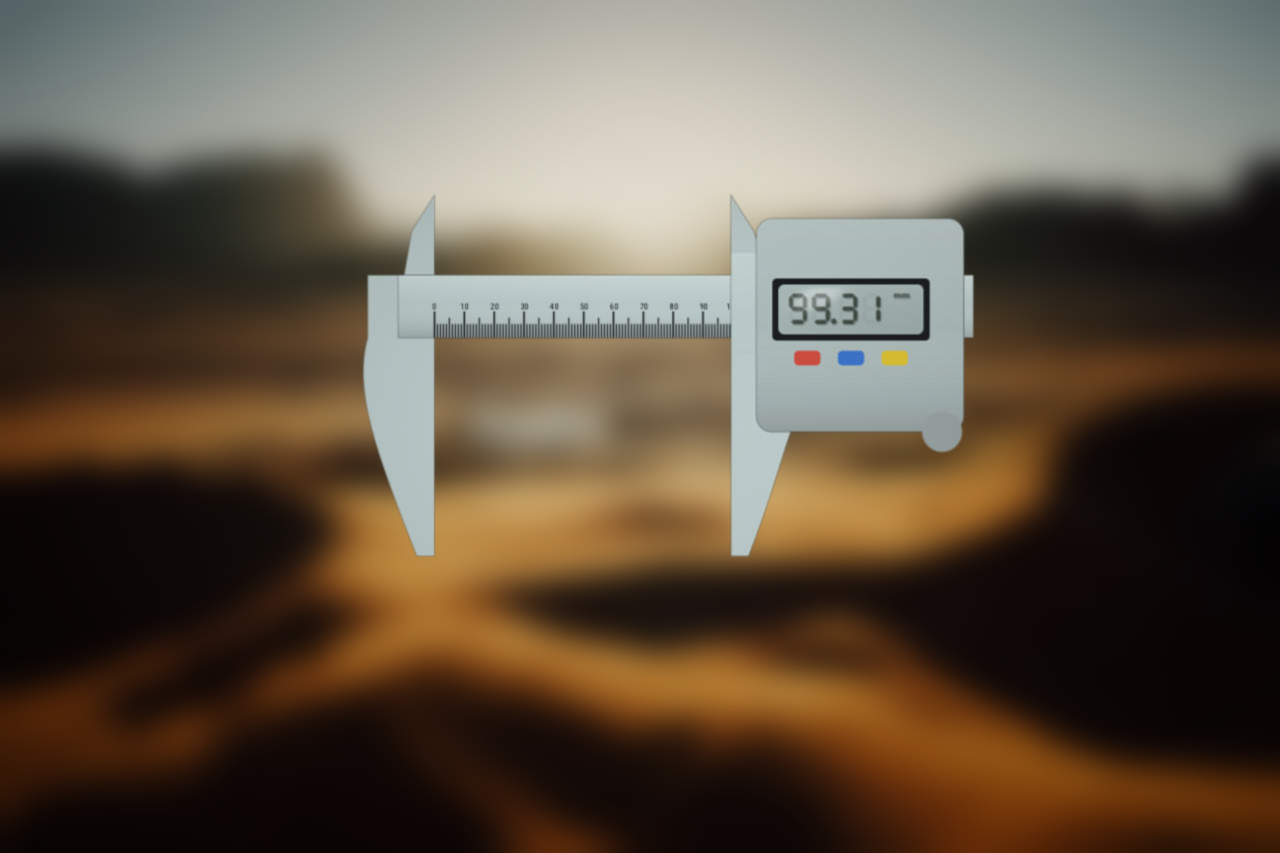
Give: 99.31,mm
